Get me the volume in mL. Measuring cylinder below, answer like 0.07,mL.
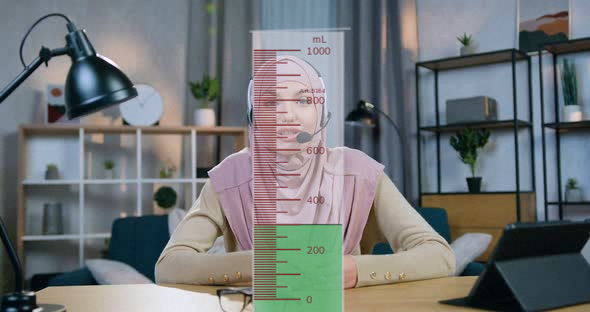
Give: 300,mL
